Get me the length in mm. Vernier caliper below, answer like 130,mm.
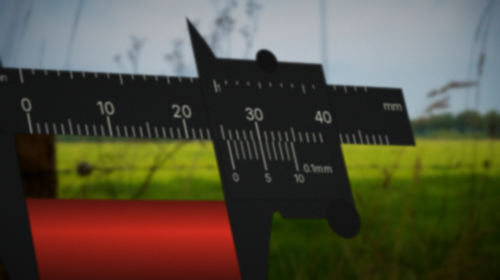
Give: 25.5,mm
